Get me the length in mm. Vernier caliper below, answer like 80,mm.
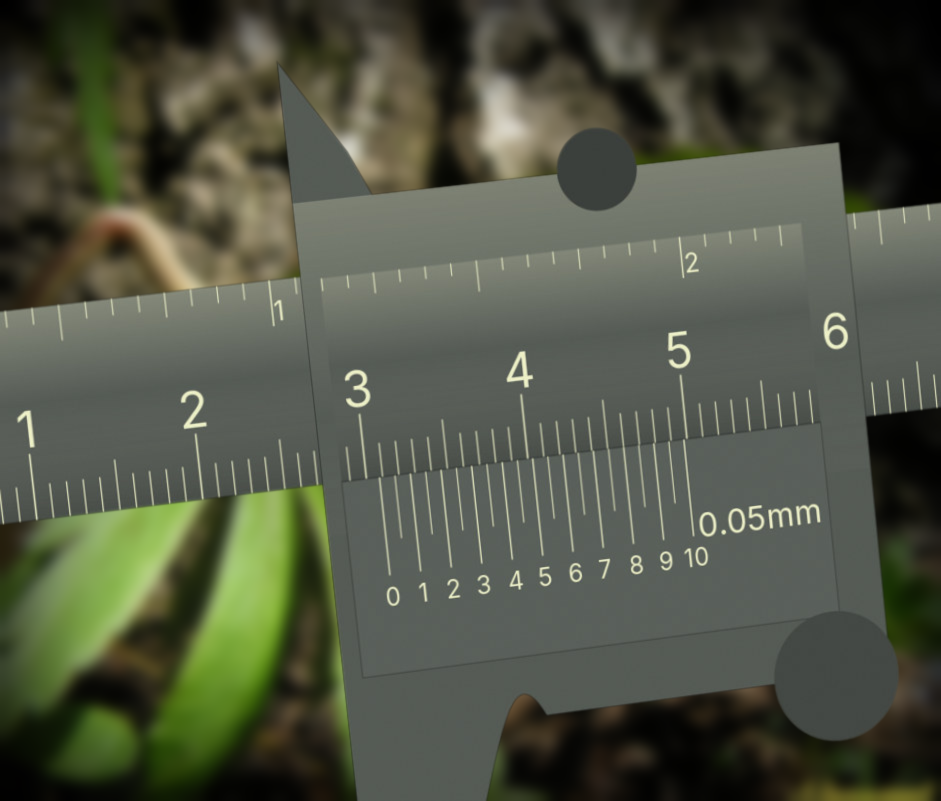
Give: 30.8,mm
